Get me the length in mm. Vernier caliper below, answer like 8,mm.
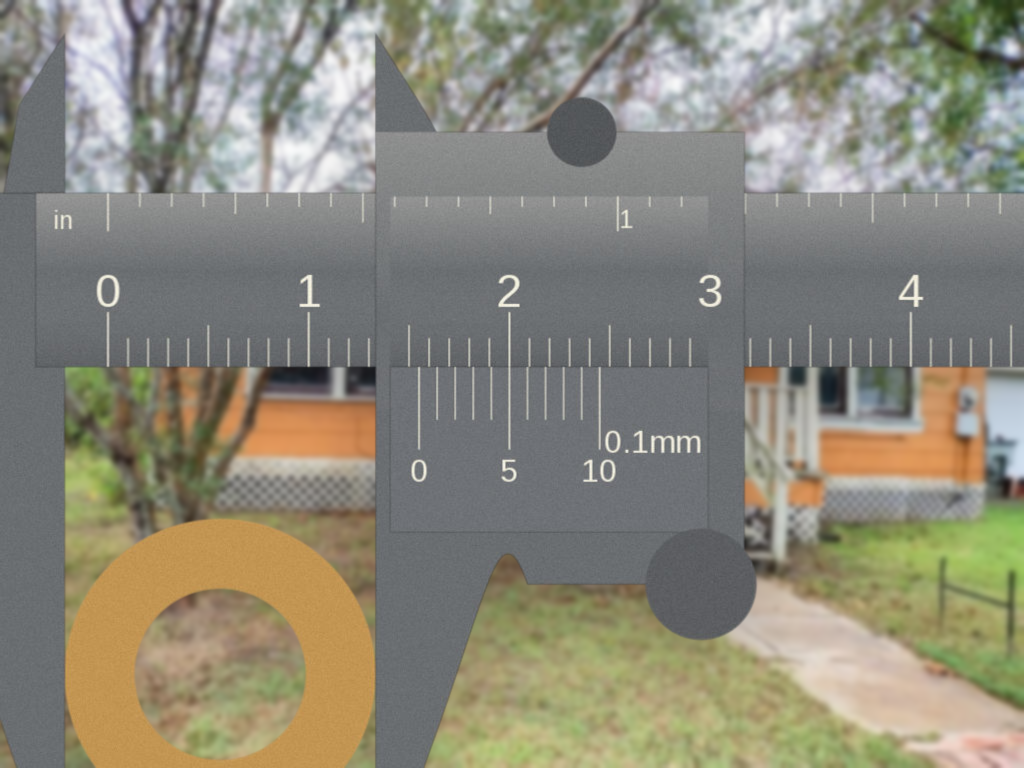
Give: 15.5,mm
